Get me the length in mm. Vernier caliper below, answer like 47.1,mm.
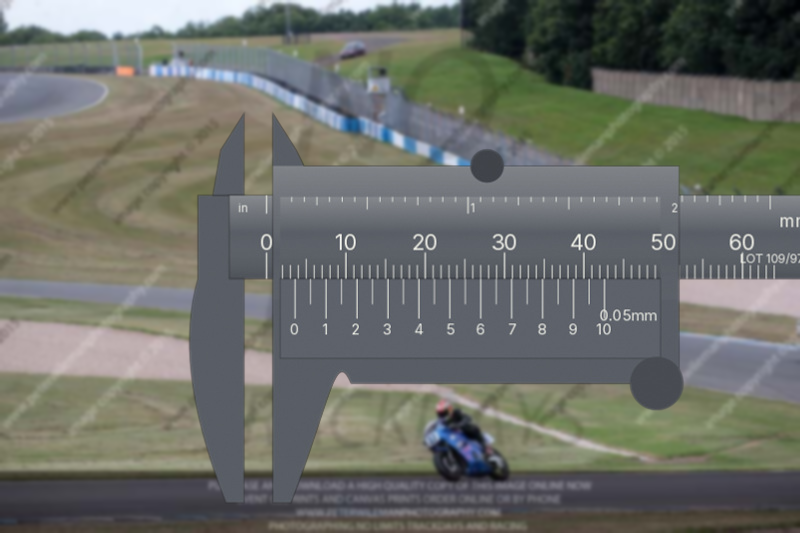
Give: 3.6,mm
